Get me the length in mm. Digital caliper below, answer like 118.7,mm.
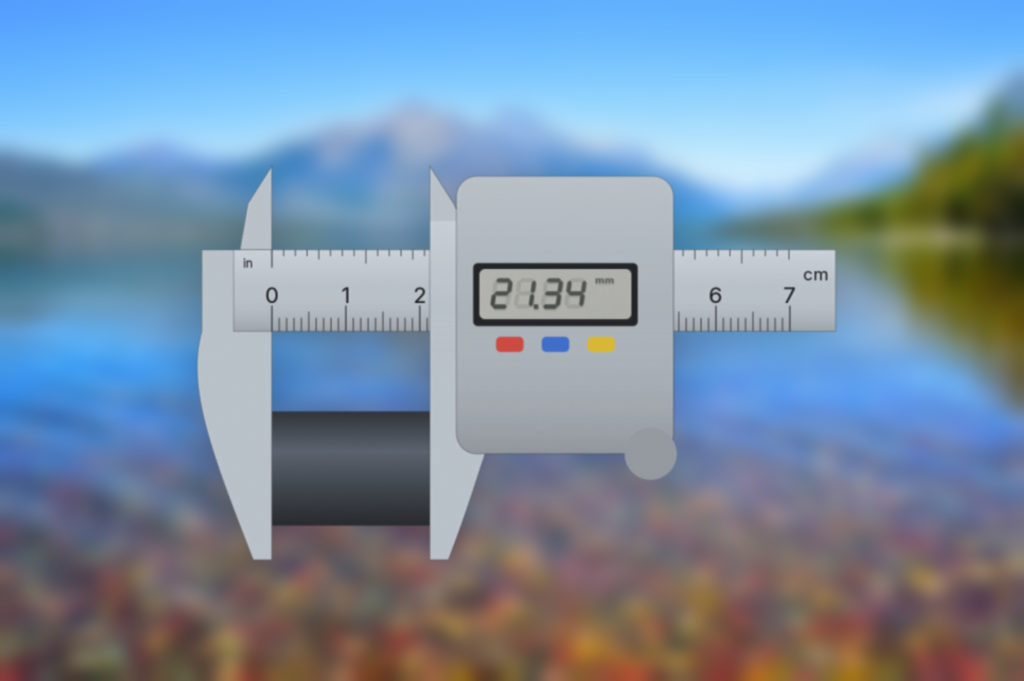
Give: 21.34,mm
